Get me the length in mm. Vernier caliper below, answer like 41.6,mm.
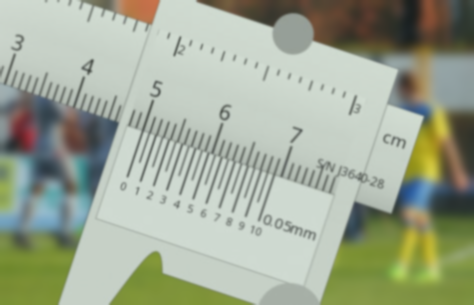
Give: 50.0,mm
